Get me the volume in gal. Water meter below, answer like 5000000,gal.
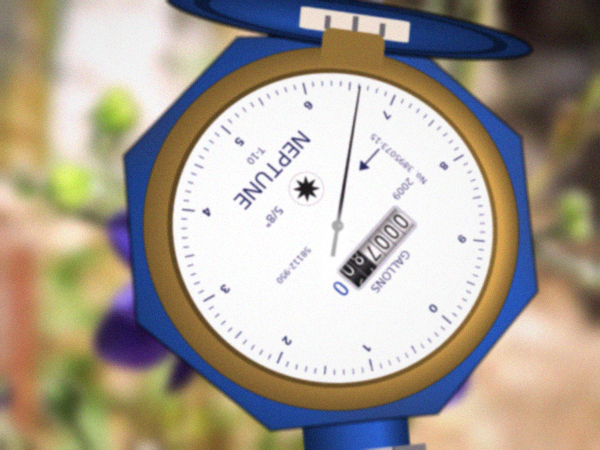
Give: 7796.6,gal
